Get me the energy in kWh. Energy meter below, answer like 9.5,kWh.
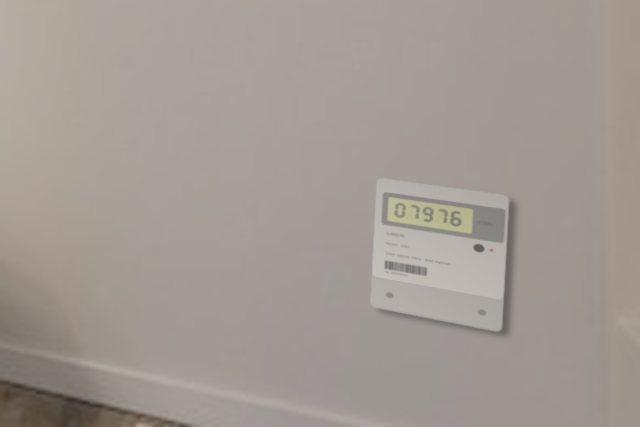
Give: 7976,kWh
